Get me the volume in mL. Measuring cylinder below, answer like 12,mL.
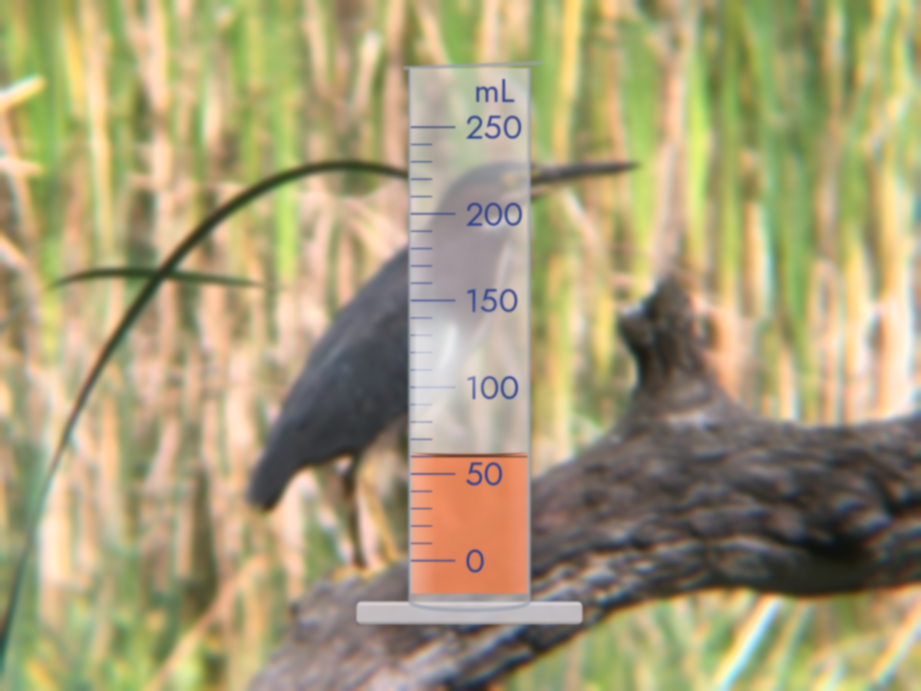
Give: 60,mL
